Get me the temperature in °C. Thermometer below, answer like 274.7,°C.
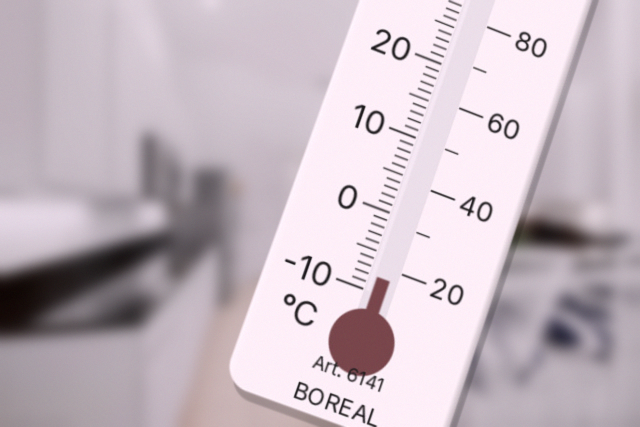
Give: -8,°C
